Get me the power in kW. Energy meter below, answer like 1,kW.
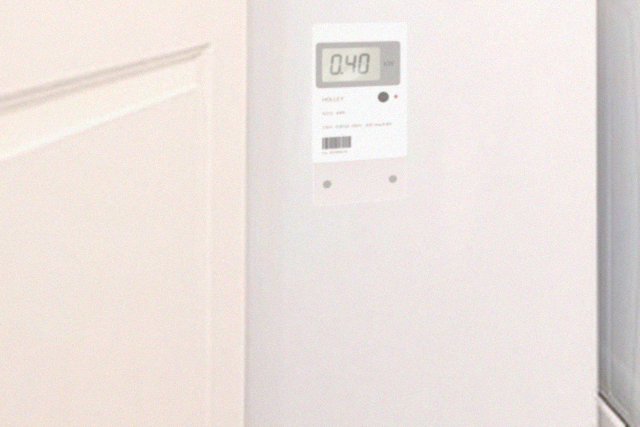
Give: 0.40,kW
